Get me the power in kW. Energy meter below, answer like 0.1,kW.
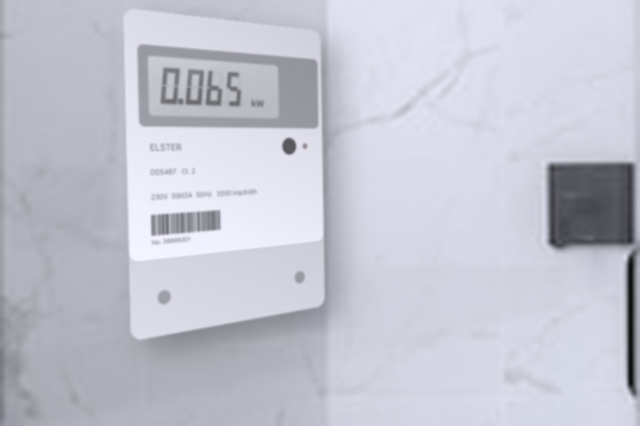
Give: 0.065,kW
